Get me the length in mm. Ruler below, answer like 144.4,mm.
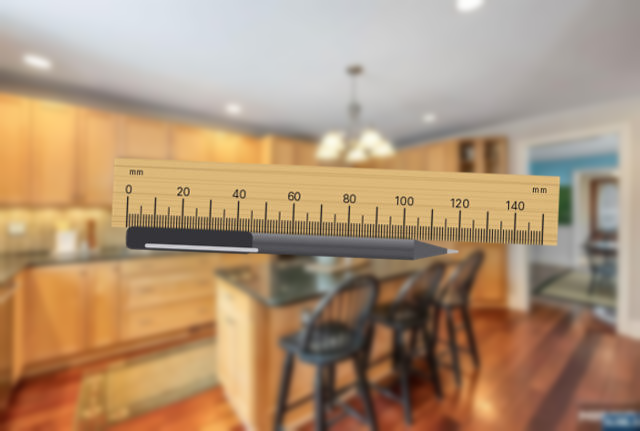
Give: 120,mm
